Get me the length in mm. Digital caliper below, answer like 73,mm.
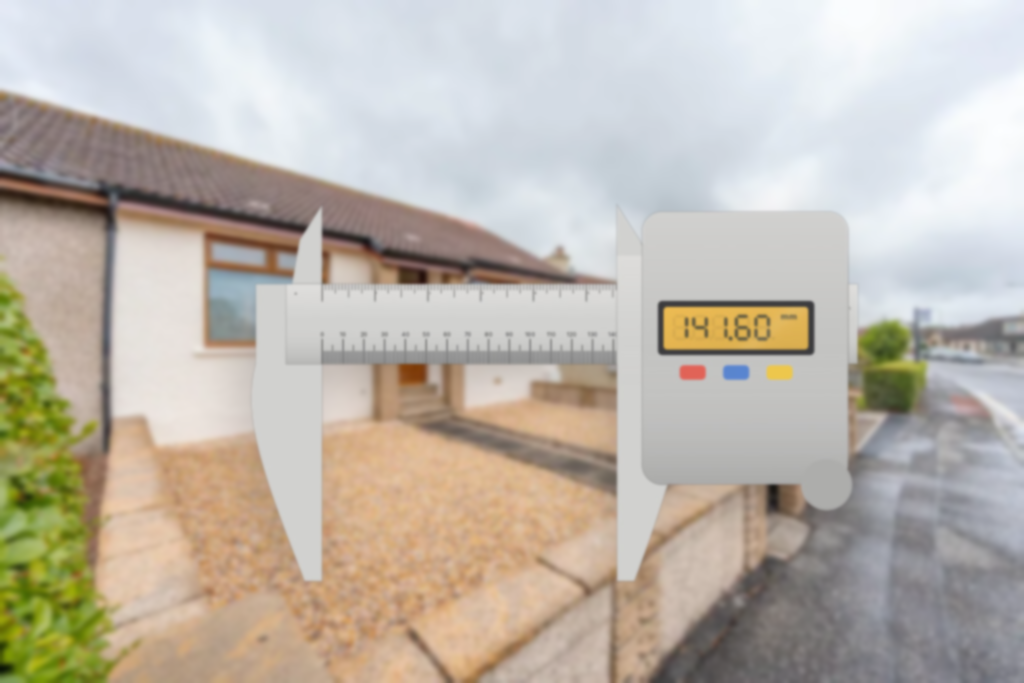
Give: 141.60,mm
